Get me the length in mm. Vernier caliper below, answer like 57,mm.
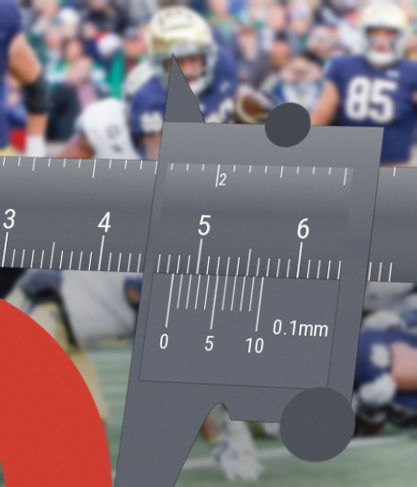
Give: 47.6,mm
